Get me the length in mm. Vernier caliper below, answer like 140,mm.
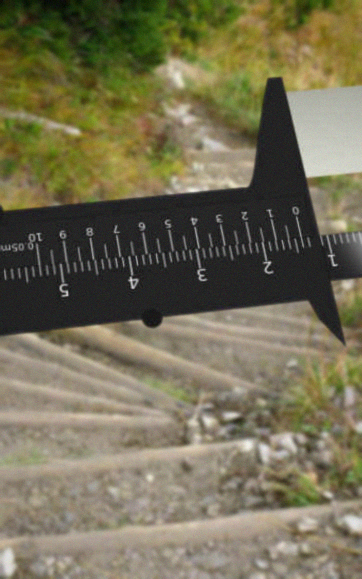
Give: 14.0,mm
